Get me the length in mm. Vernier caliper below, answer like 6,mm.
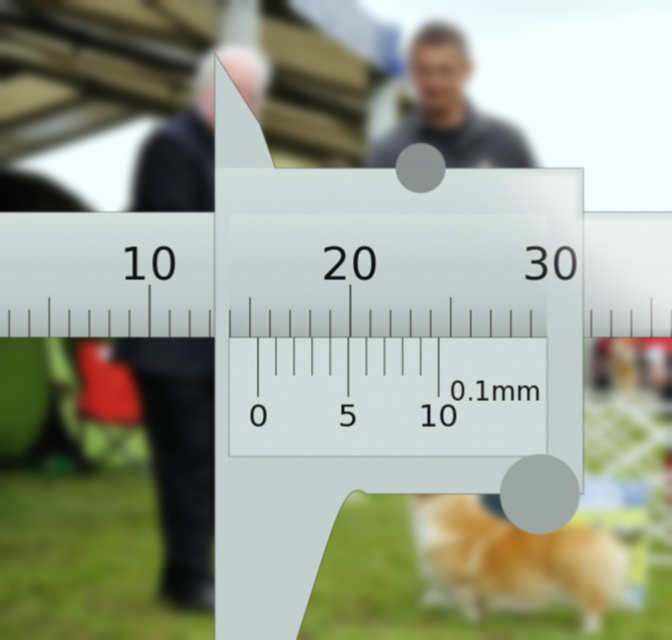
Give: 15.4,mm
